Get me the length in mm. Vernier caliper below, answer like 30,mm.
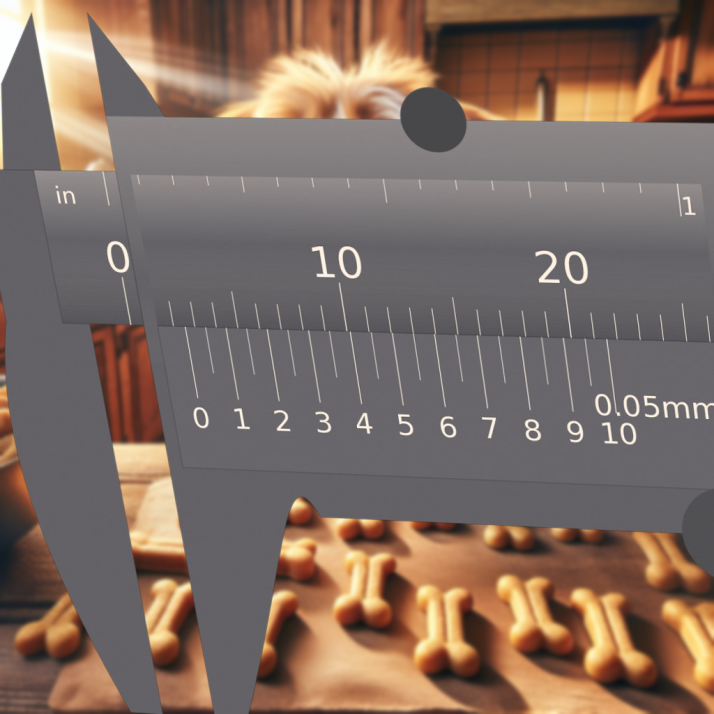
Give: 2.55,mm
